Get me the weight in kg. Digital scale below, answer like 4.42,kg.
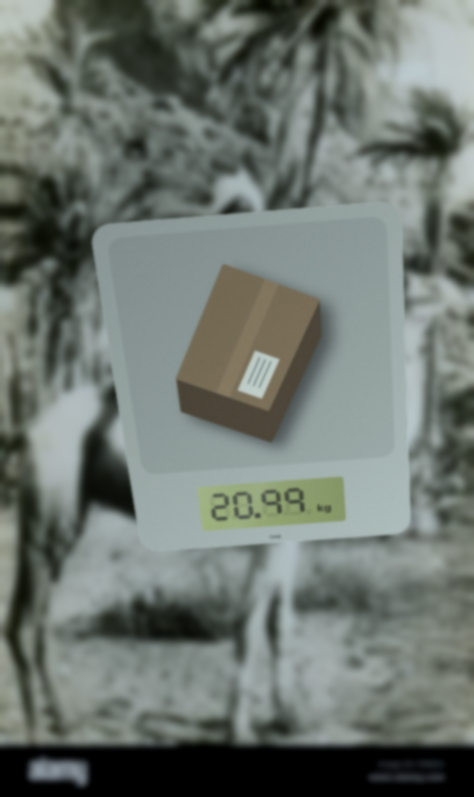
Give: 20.99,kg
